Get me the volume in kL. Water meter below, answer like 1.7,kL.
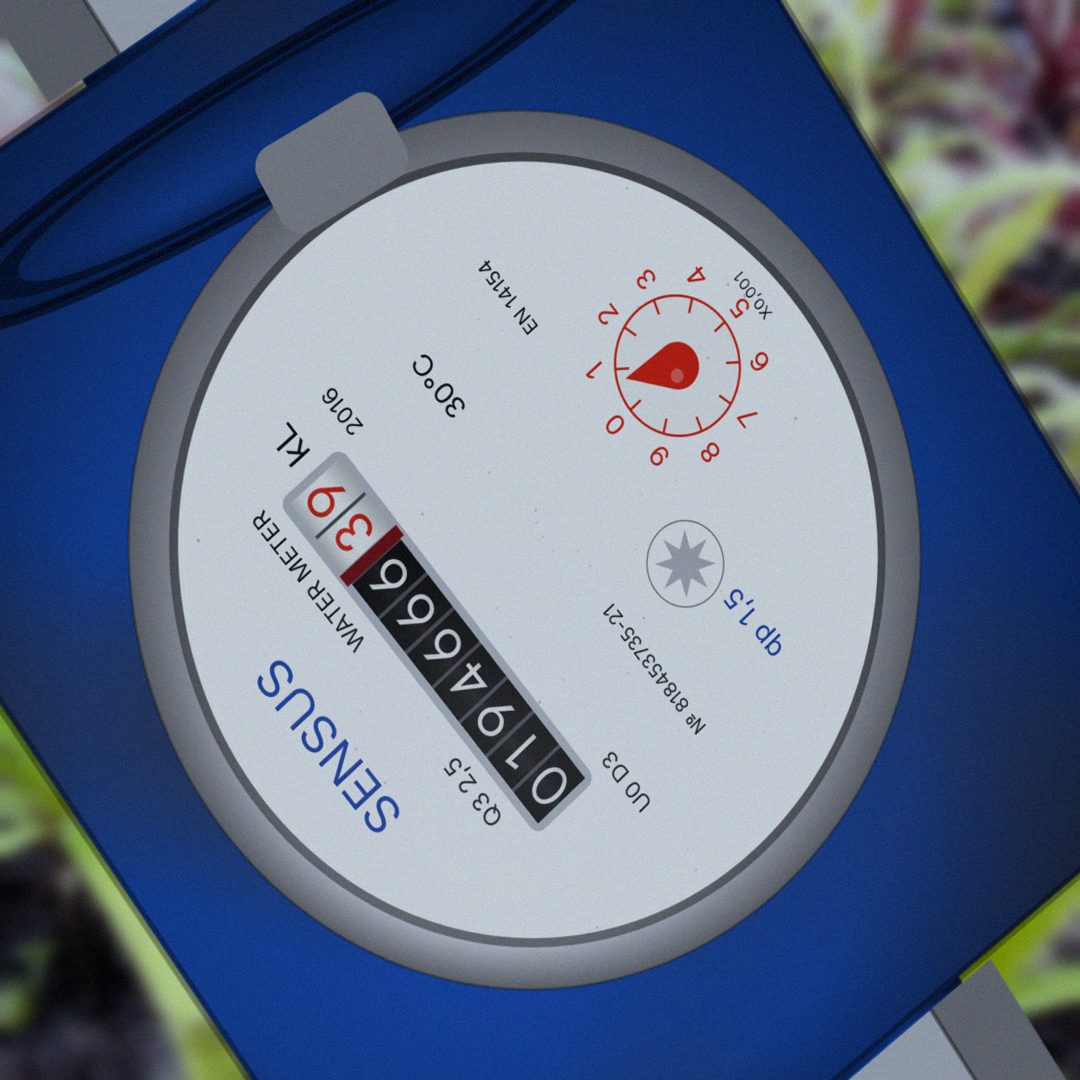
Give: 194666.390,kL
